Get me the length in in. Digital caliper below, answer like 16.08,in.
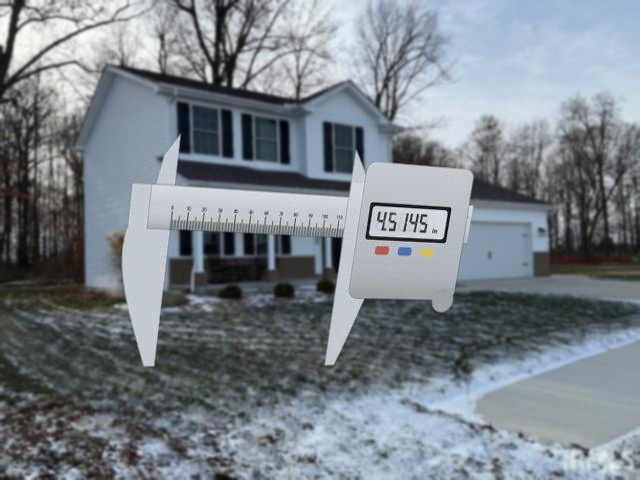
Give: 4.5145,in
